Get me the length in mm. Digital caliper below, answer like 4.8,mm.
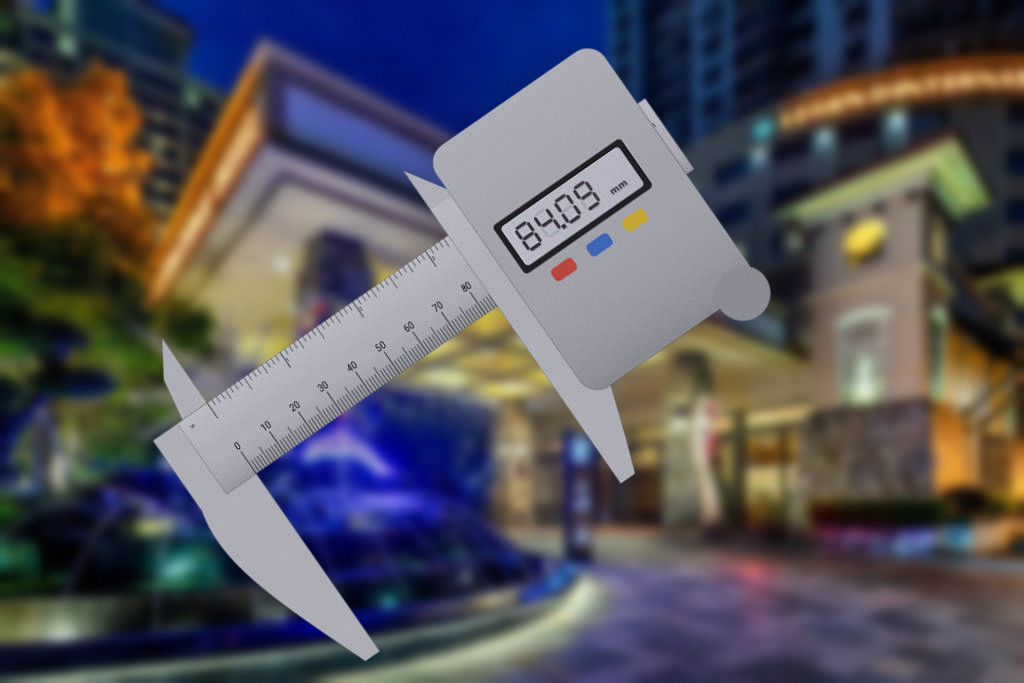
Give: 84.09,mm
